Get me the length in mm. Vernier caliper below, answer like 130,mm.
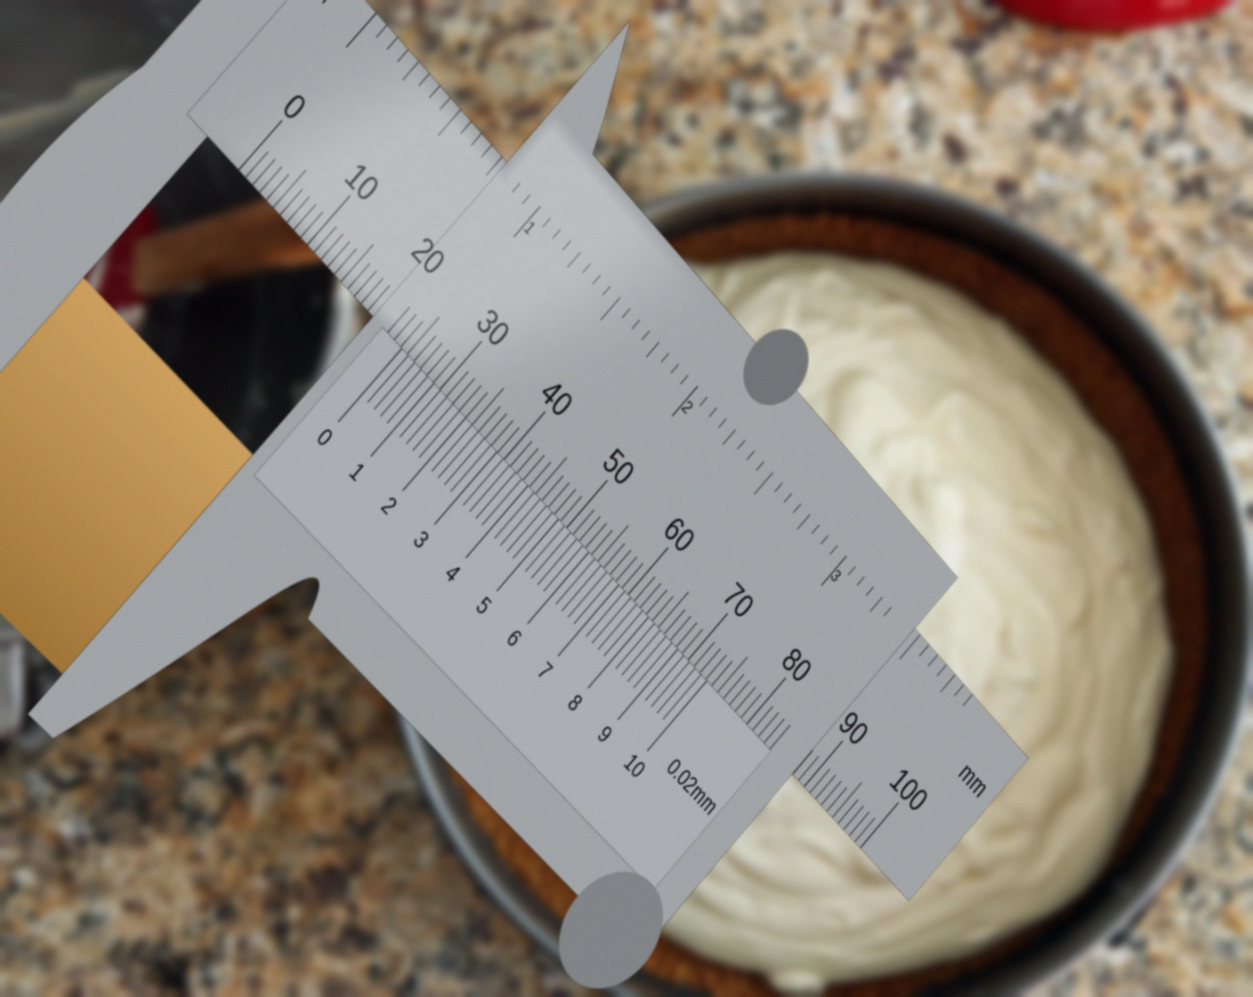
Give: 24.2,mm
